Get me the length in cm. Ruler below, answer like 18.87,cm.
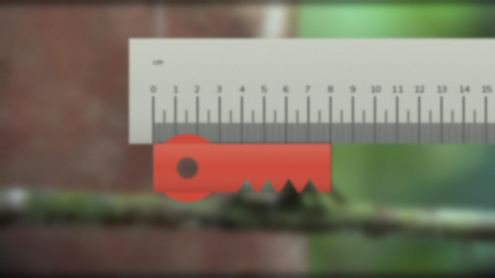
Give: 8,cm
